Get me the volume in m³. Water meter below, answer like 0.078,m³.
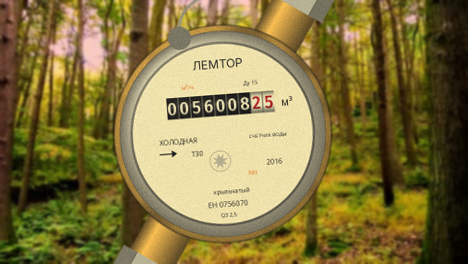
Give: 56008.25,m³
